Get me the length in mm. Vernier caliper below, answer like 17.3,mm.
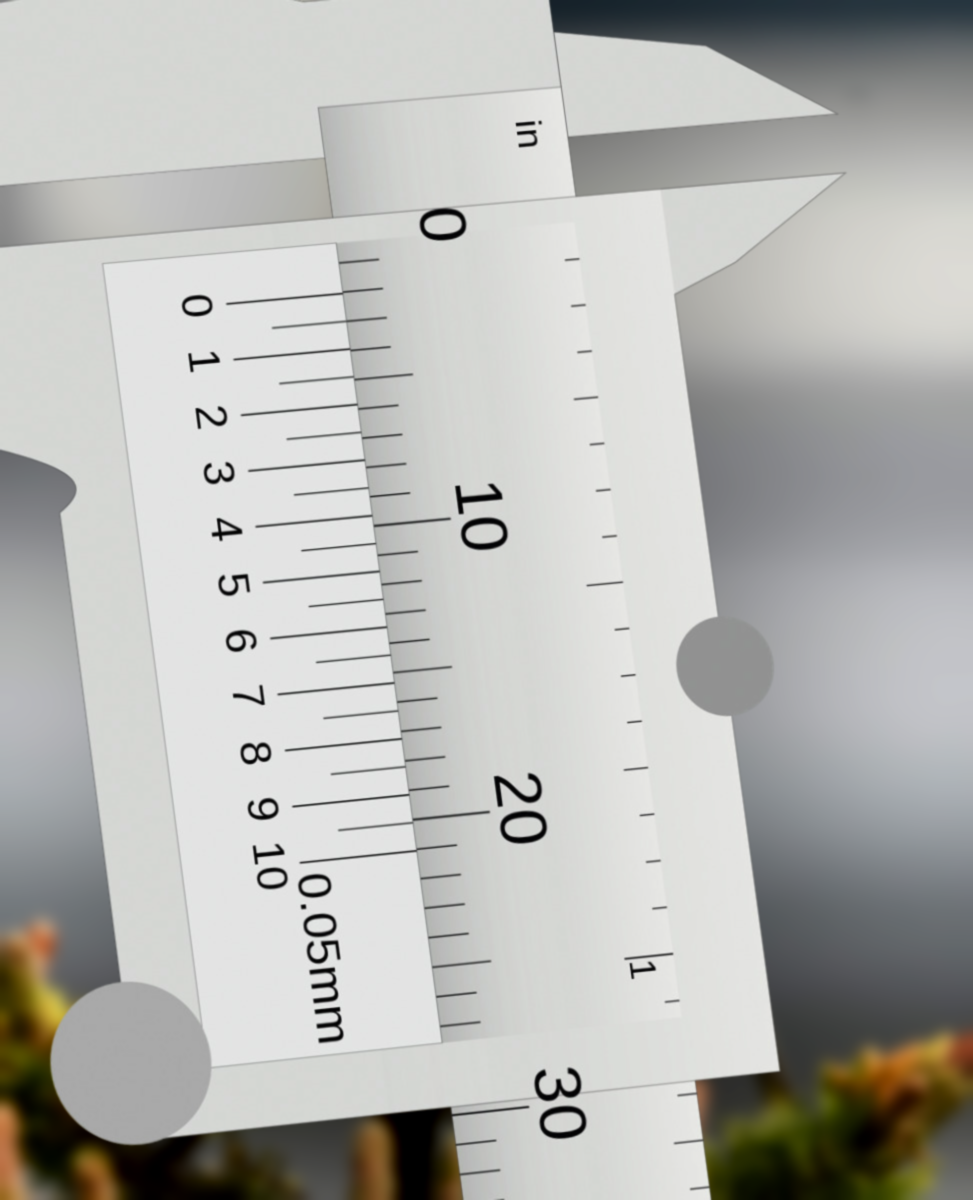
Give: 2.05,mm
